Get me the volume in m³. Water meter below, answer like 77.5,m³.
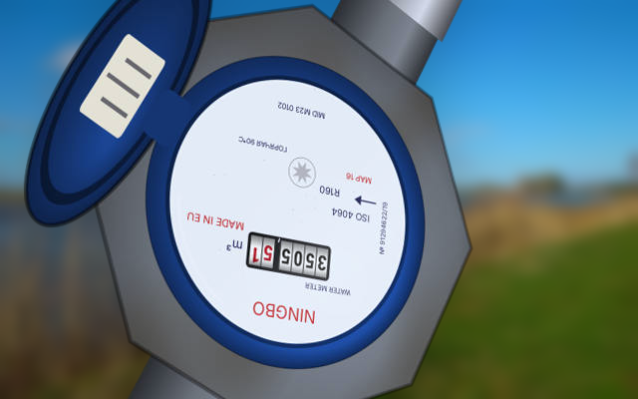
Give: 3505.51,m³
